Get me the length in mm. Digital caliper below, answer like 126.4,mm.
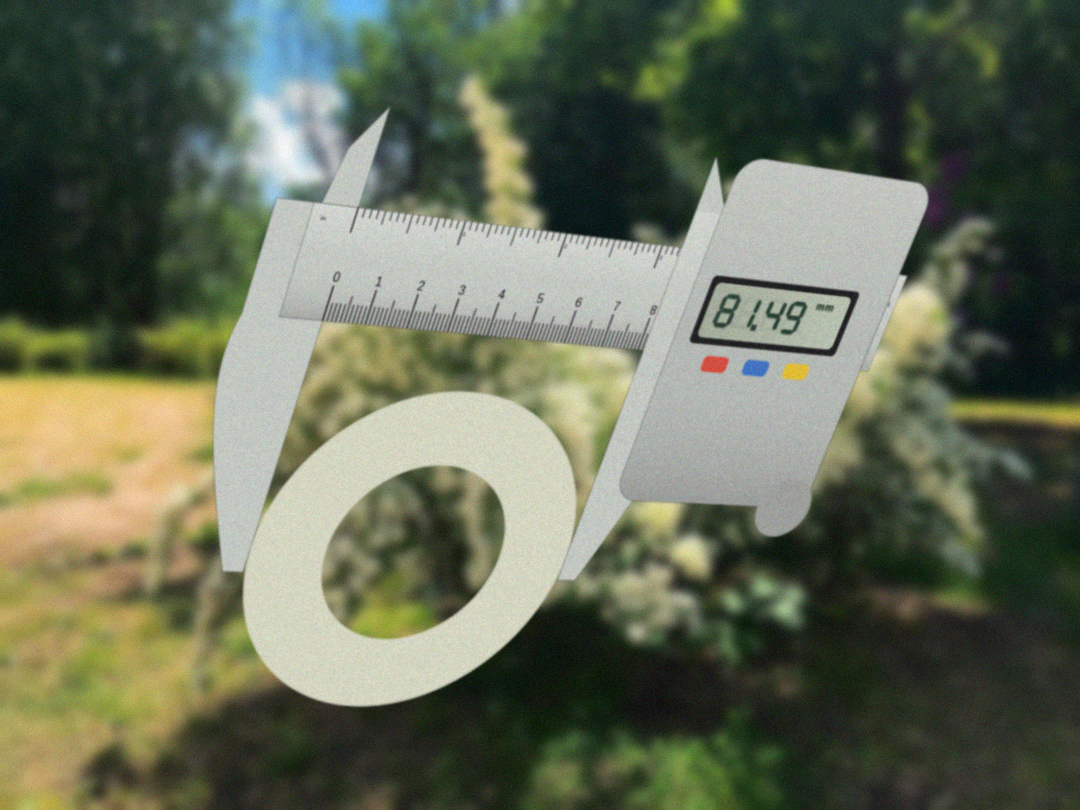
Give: 81.49,mm
